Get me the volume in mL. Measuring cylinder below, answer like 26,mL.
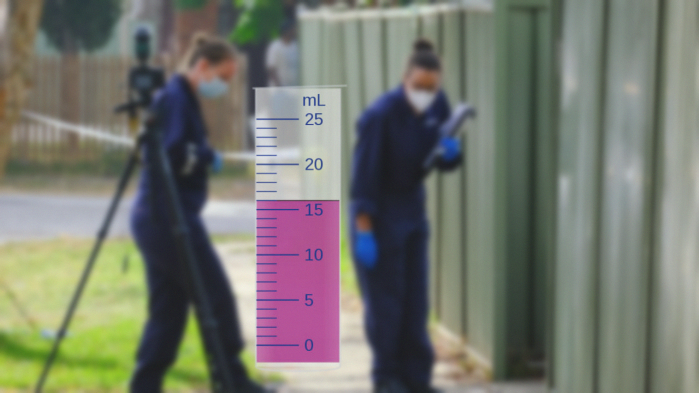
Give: 16,mL
